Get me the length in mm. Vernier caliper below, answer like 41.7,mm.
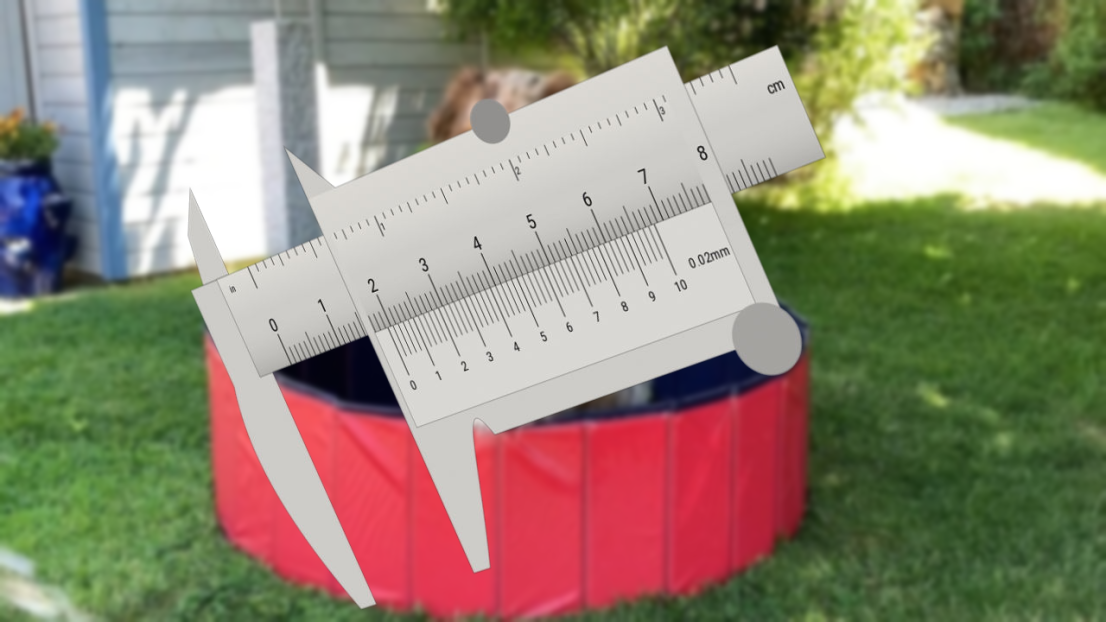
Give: 19.4,mm
